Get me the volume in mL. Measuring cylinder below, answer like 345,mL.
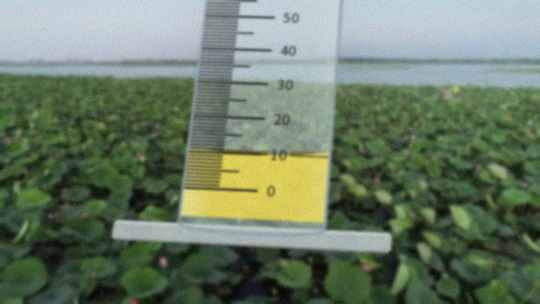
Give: 10,mL
